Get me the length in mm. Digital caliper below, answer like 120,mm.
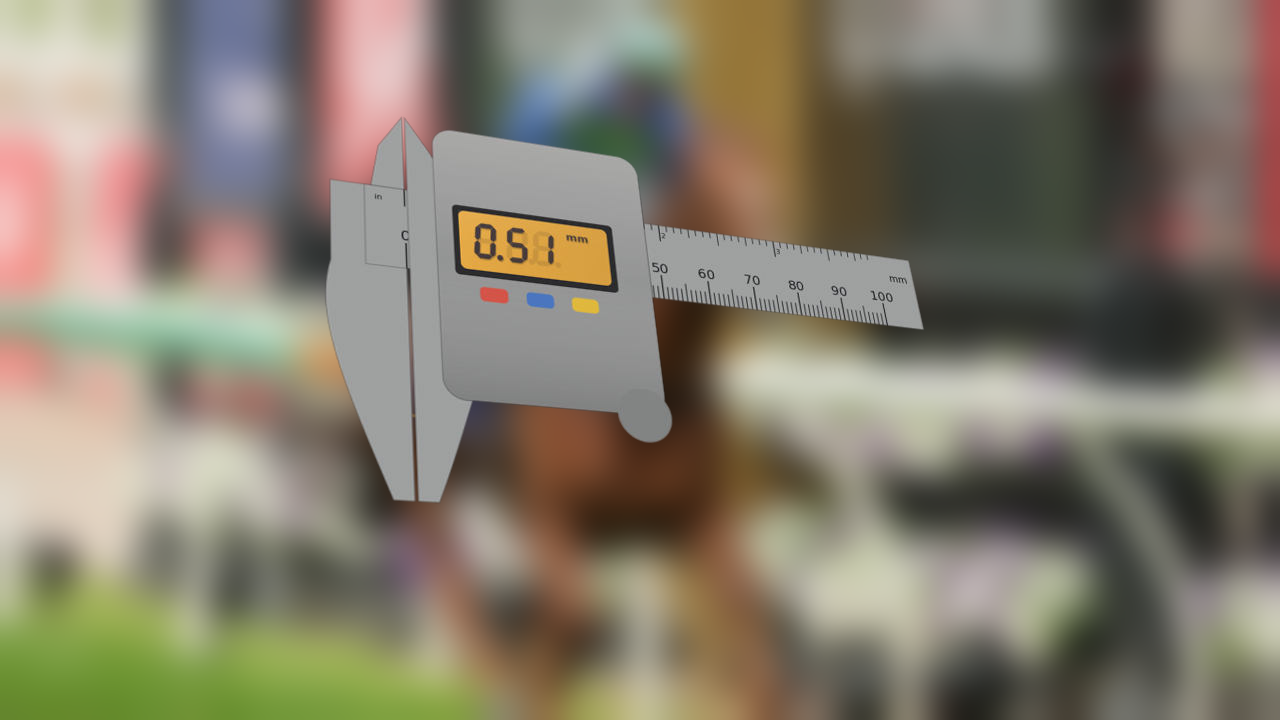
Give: 0.51,mm
